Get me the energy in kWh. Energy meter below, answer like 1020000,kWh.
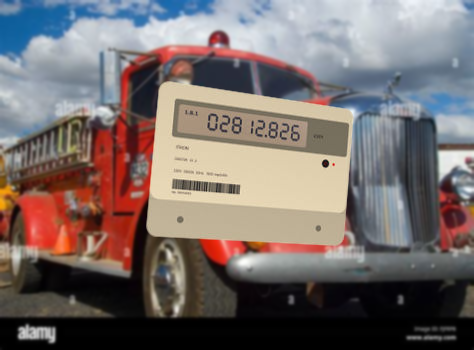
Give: 2812.826,kWh
